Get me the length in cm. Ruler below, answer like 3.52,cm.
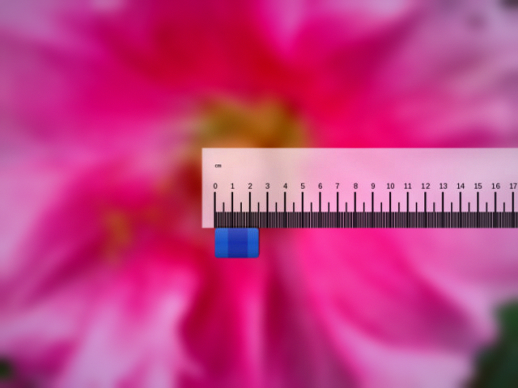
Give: 2.5,cm
